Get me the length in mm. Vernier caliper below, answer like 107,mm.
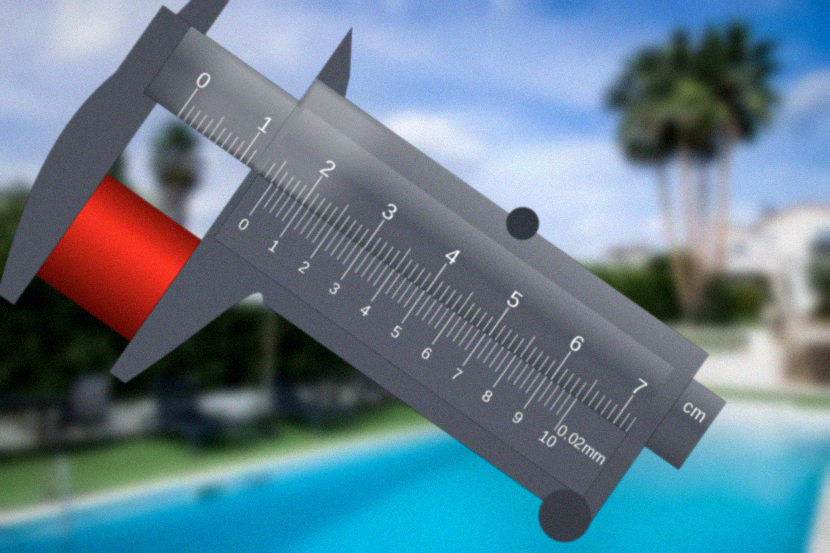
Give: 15.2,mm
